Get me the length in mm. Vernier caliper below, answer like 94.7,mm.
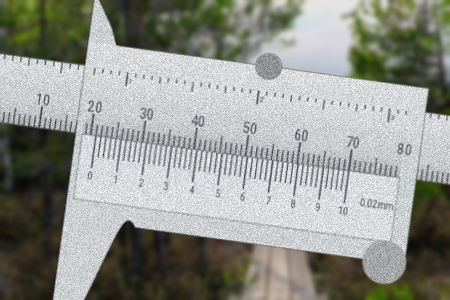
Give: 21.0,mm
